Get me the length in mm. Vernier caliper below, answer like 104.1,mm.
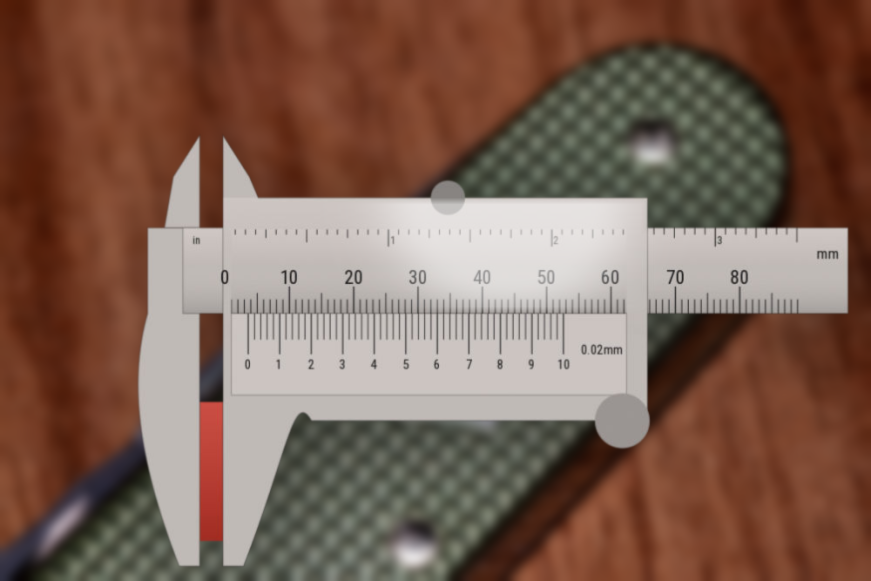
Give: 3.6,mm
